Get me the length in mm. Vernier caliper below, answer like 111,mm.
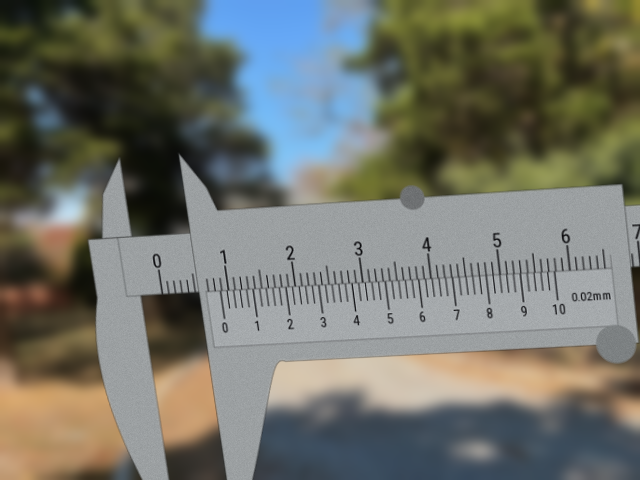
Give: 8.8,mm
